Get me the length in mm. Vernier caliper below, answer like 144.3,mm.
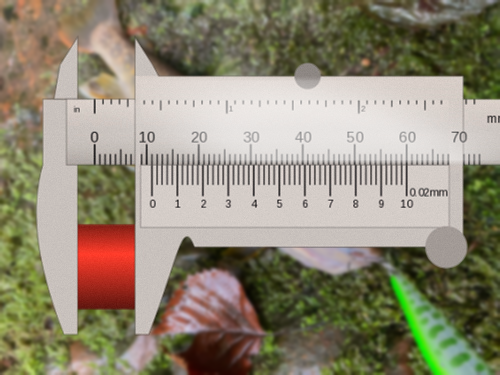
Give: 11.0,mm
